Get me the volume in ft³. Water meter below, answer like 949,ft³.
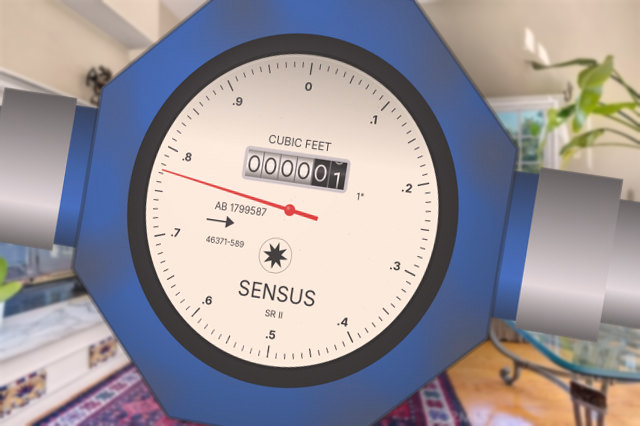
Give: 0.77,ft³
